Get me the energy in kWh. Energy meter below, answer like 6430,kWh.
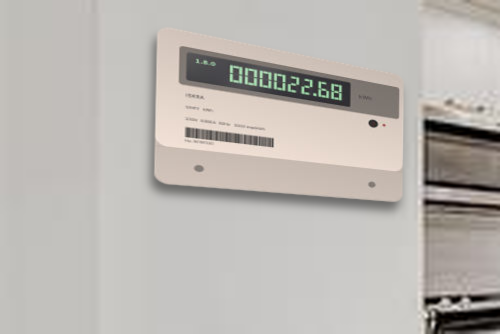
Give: 22.68,kWh
